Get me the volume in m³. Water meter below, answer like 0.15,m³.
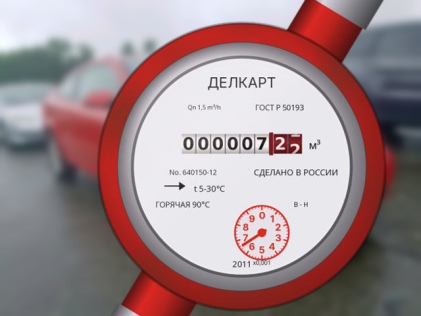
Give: 7.216,m³
